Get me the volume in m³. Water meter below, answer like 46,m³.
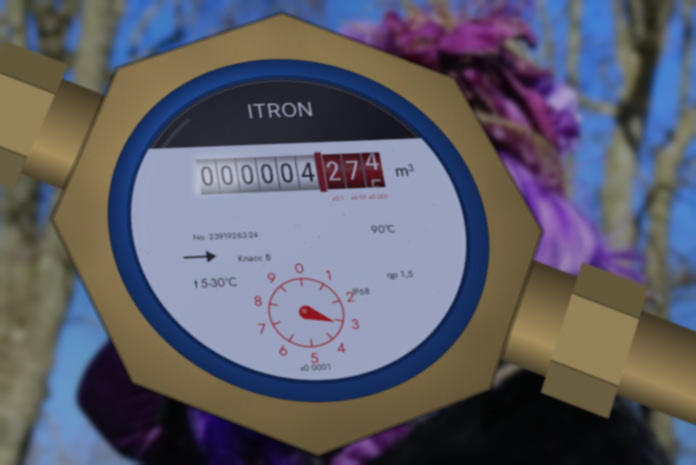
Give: 4.2743,m³
